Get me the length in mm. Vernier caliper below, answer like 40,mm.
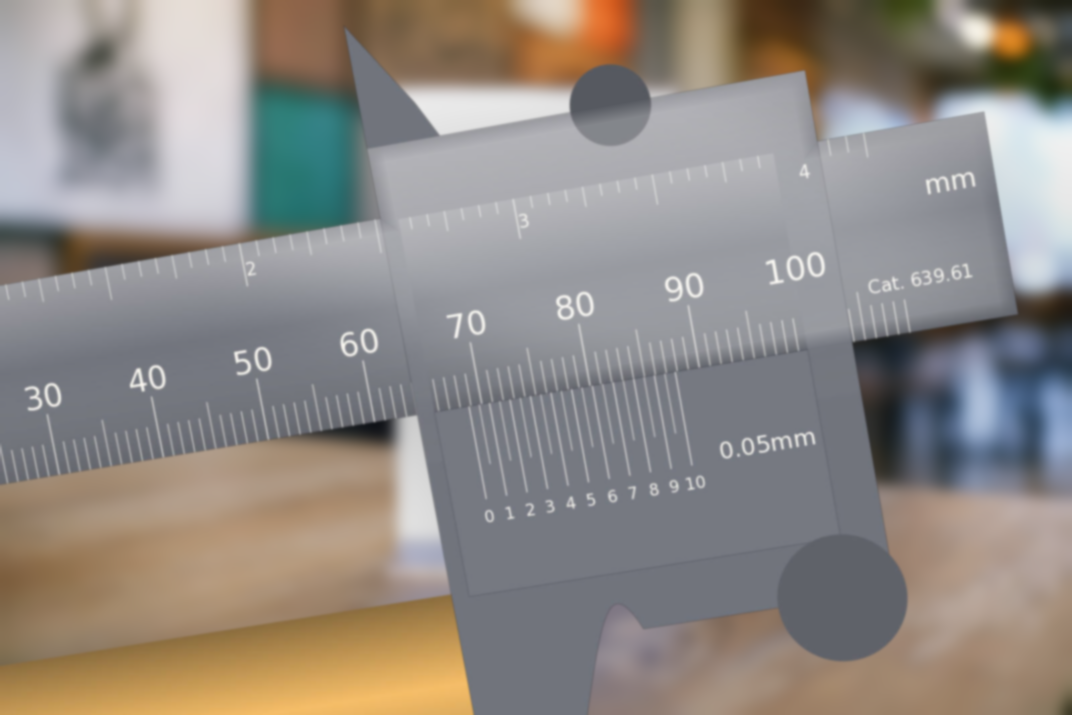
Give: 68.8,mm
